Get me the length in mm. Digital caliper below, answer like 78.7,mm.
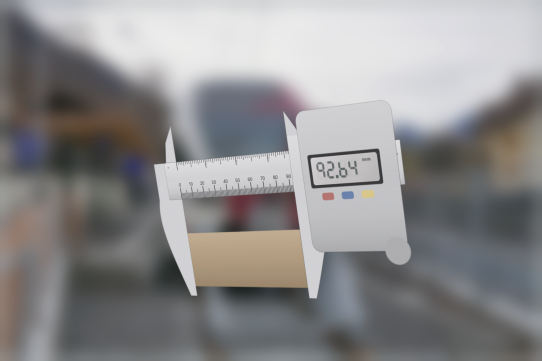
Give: 92.64,mm
